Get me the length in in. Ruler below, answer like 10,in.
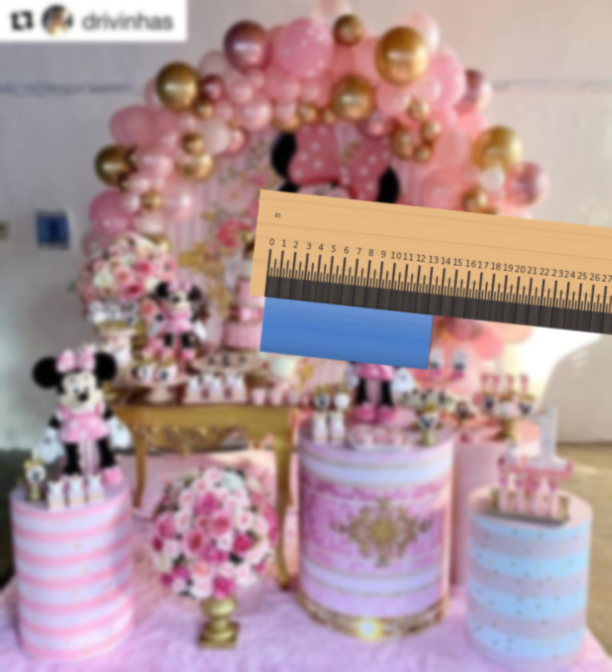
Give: 13.5,in
